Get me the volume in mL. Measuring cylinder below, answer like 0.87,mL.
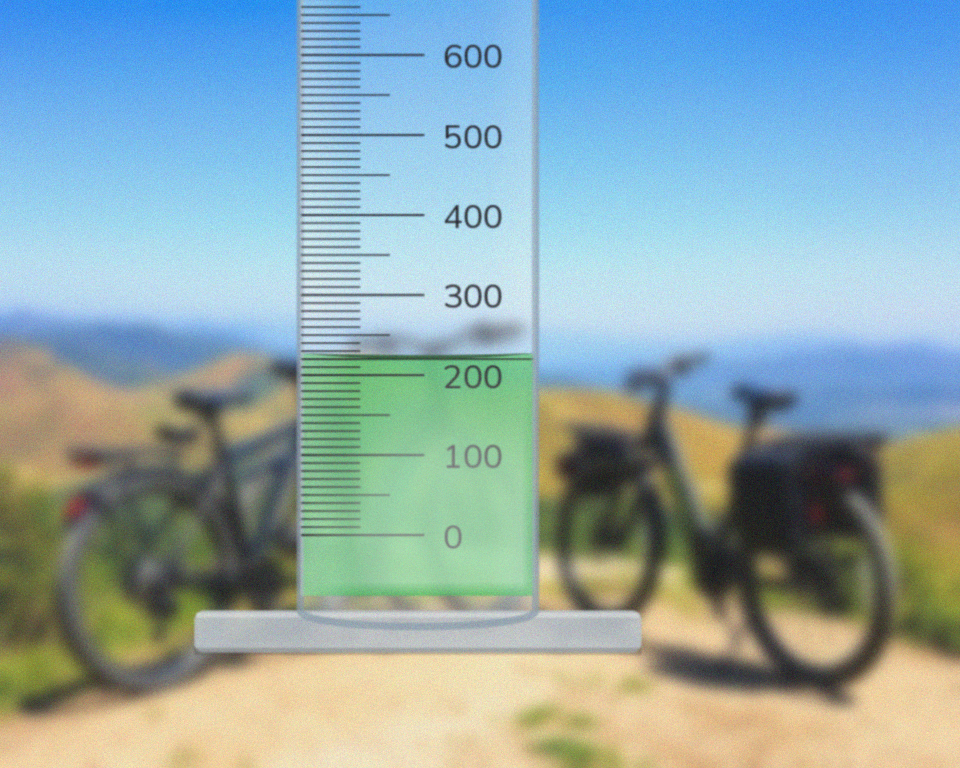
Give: 220,mL
